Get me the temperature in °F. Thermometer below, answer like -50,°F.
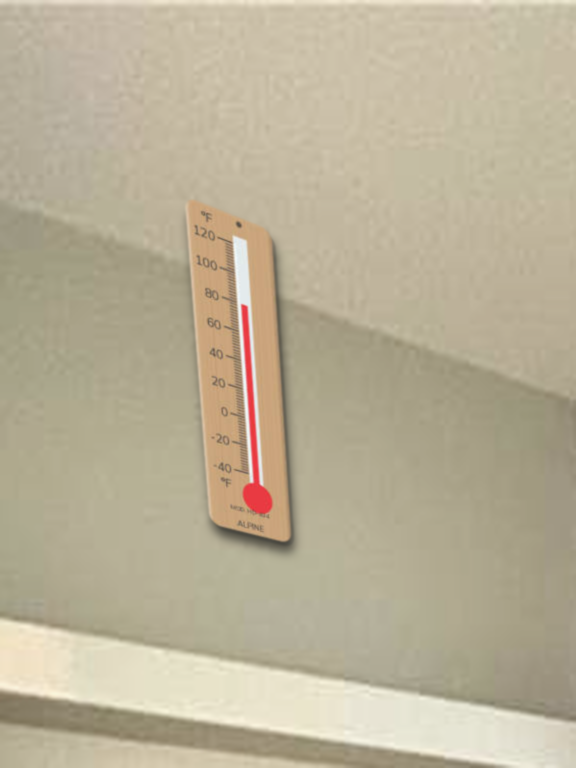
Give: 80,°F
